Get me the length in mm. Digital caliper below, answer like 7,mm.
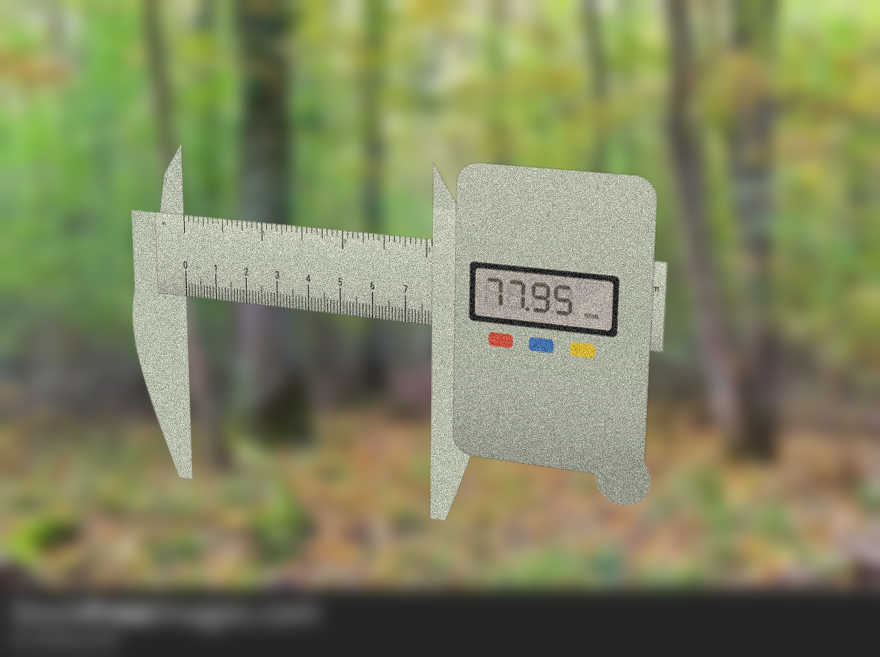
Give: 77.95,mm
